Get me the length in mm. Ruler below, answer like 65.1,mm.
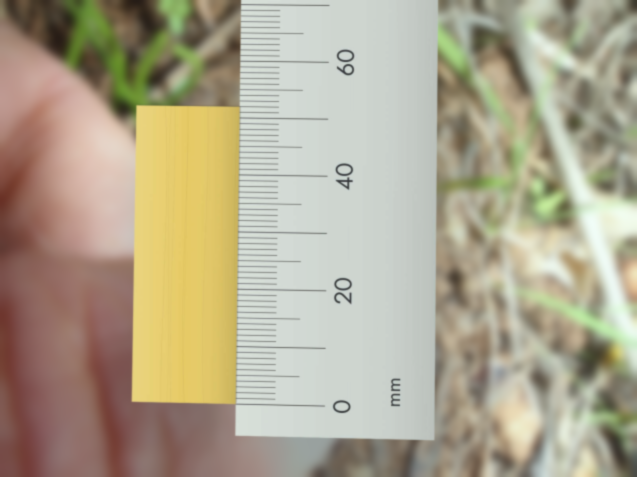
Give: 52,mm
